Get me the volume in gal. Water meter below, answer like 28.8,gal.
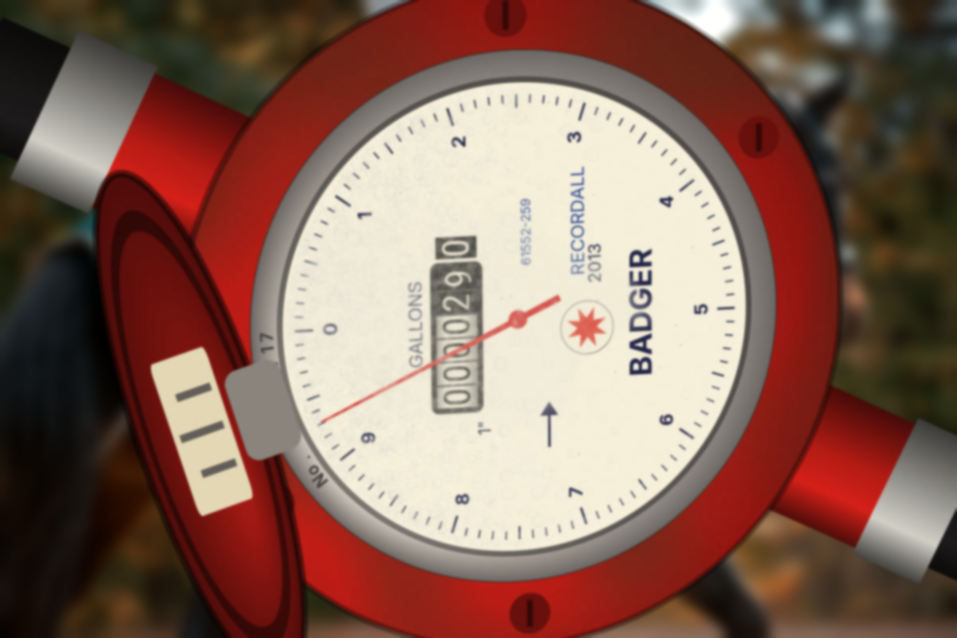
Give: 289.3,gal
